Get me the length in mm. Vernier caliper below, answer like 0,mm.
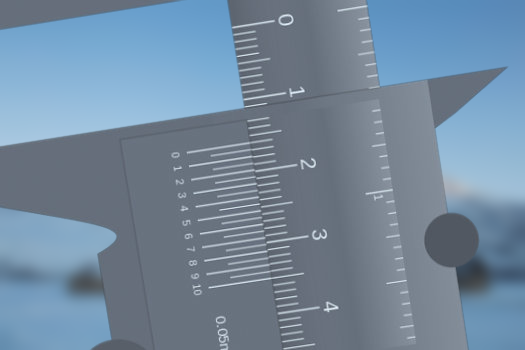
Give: 16.0,mm
